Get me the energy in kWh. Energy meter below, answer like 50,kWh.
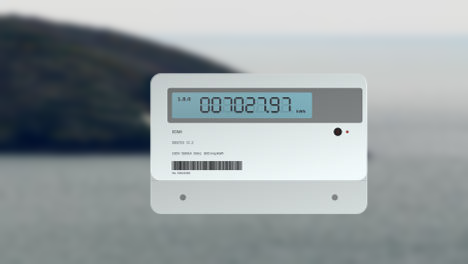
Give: 7027.97,kWh
